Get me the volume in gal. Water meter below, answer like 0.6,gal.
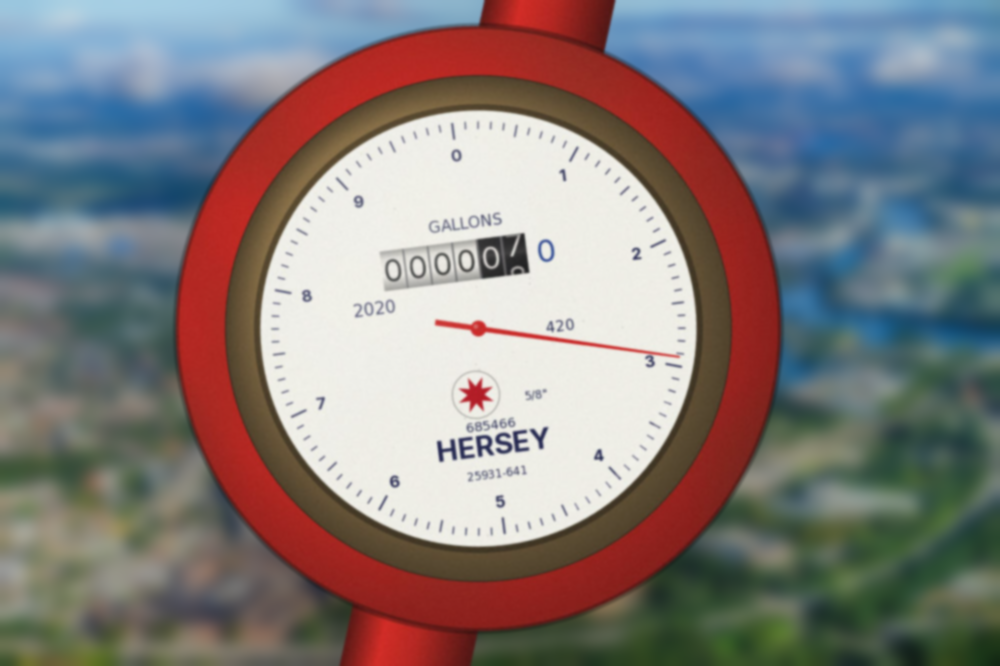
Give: 72.9,gal
